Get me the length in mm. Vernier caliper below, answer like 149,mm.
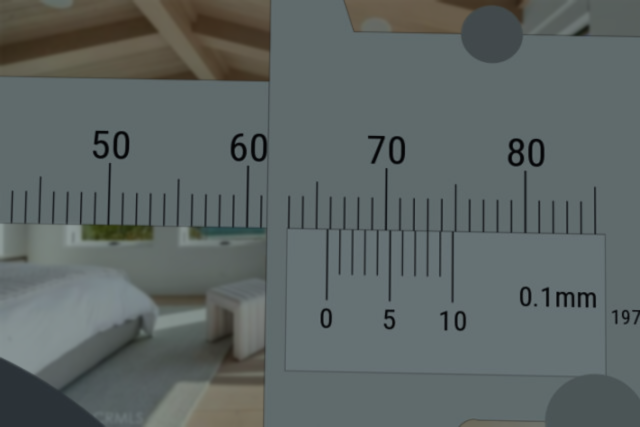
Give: 65.8,mm
